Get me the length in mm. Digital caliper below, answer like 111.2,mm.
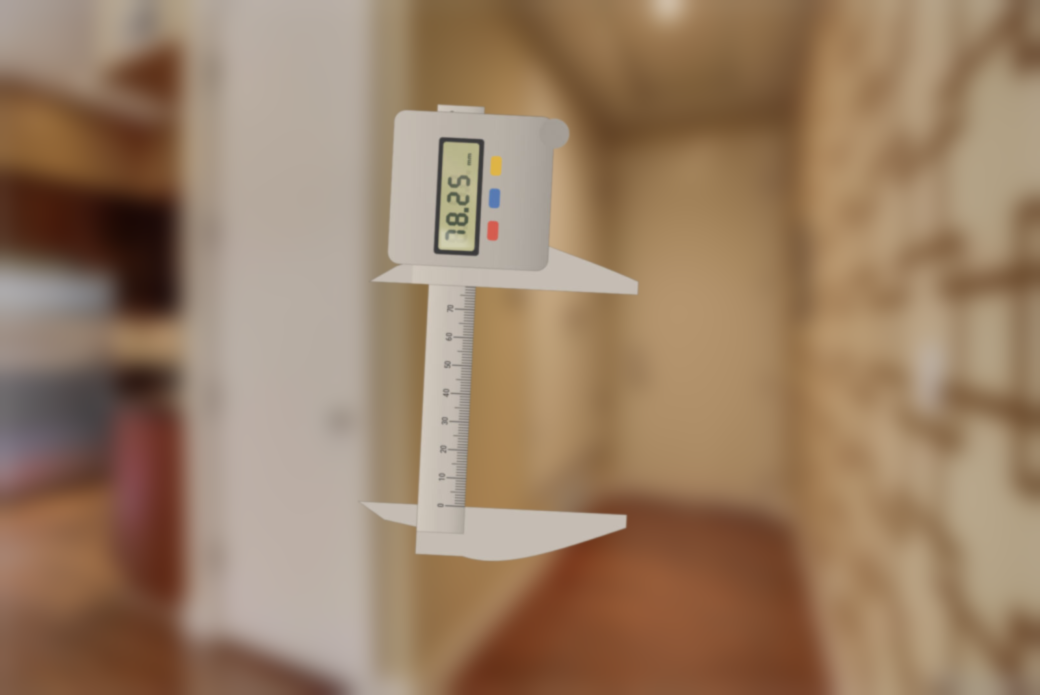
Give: 78.25,mm
